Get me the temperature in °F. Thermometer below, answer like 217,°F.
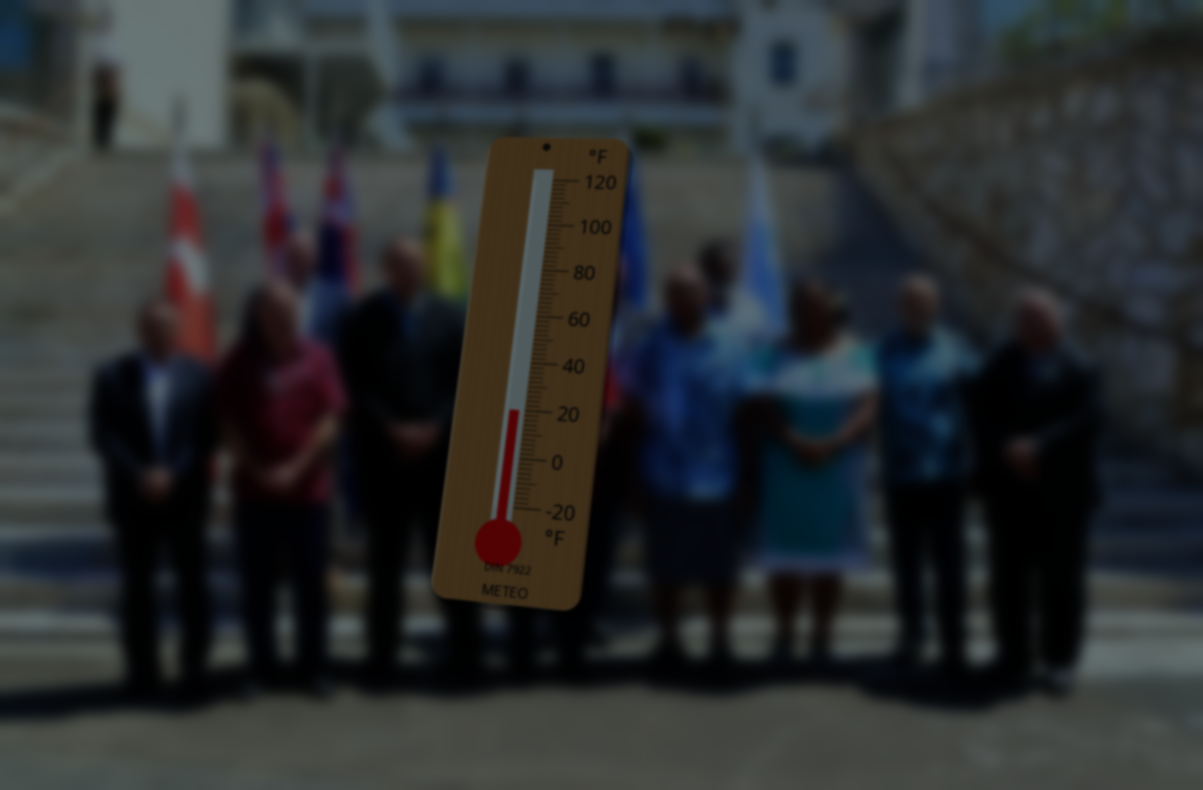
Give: 20,°F
